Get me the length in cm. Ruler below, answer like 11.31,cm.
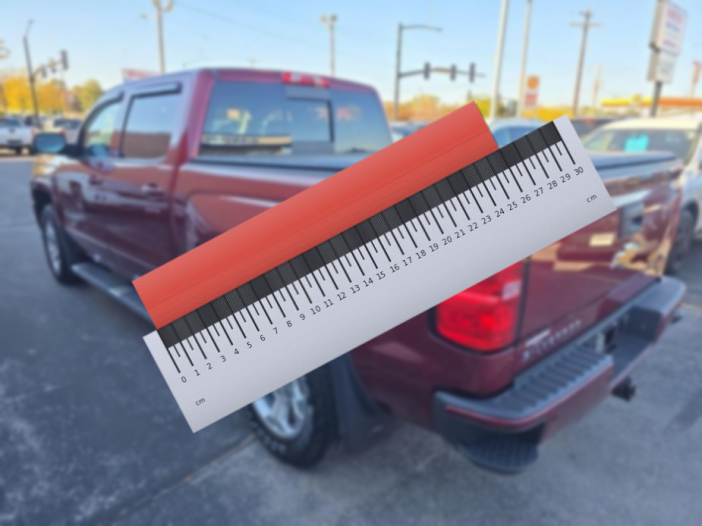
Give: 26,cm
